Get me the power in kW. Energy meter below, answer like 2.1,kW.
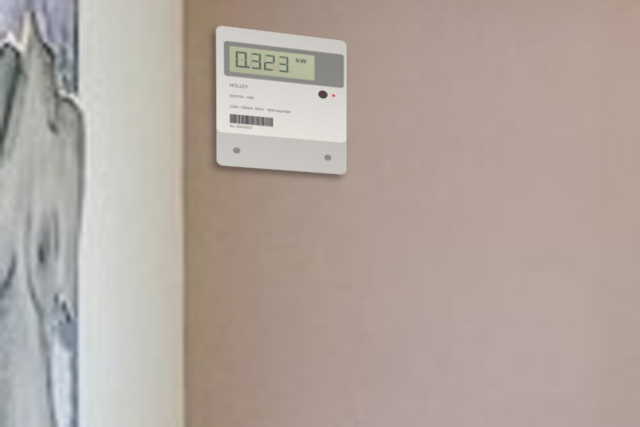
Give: 0.323,kW
